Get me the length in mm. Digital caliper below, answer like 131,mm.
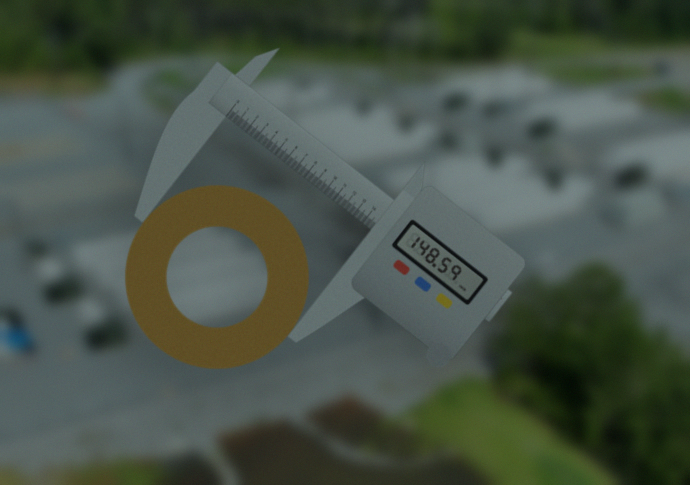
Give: 148.59,mm
